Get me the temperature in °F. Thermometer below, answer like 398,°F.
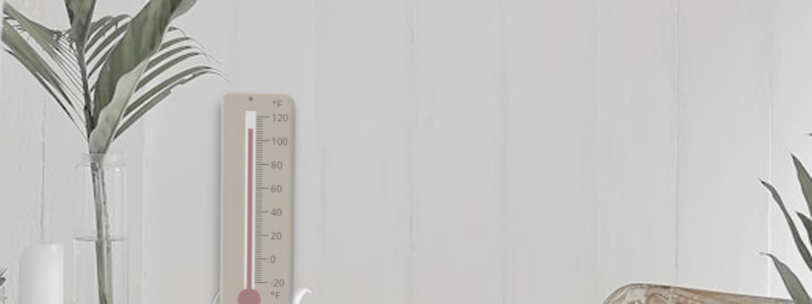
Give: 110,°F
